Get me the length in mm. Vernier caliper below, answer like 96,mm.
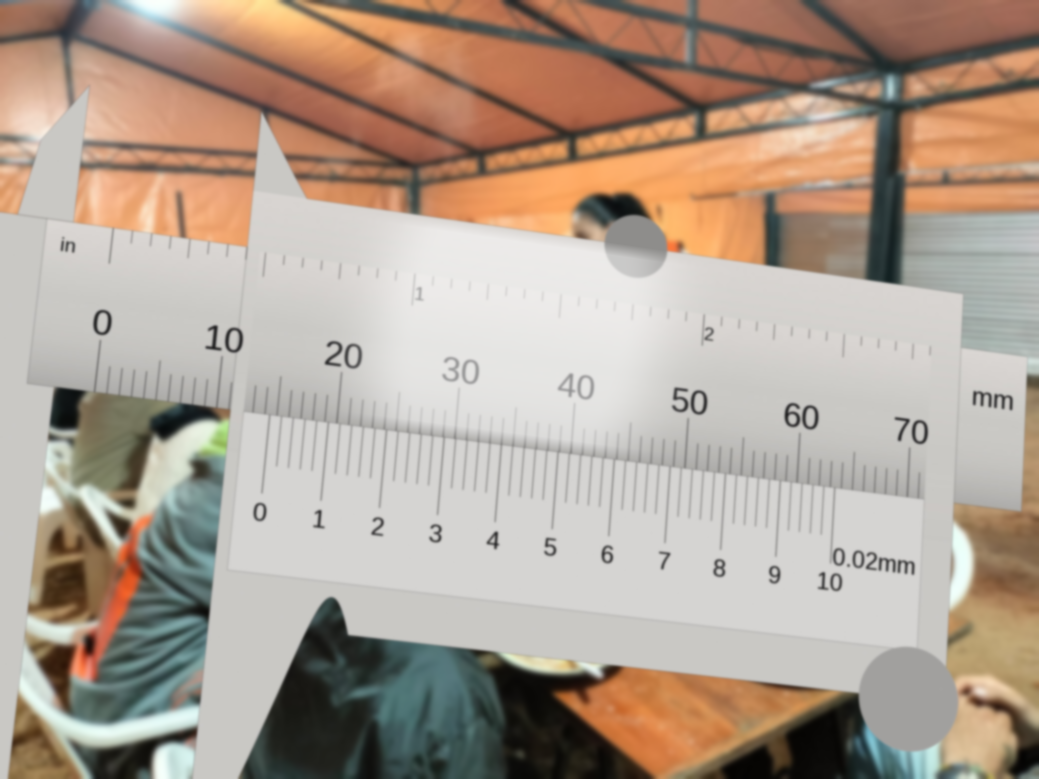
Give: 14.4,mm
